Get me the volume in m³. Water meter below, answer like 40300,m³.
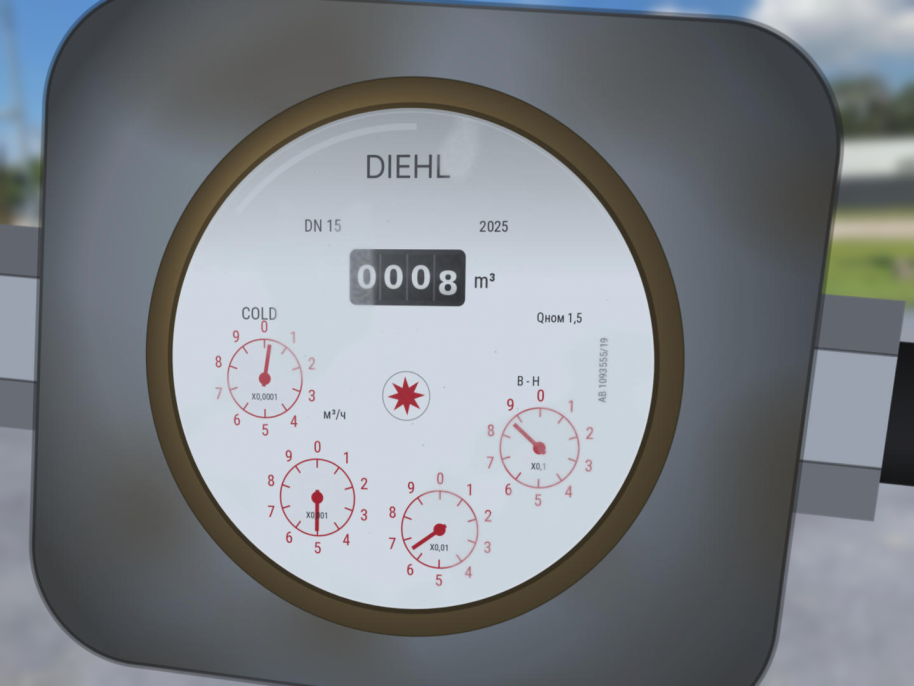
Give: 7.8650,m³
